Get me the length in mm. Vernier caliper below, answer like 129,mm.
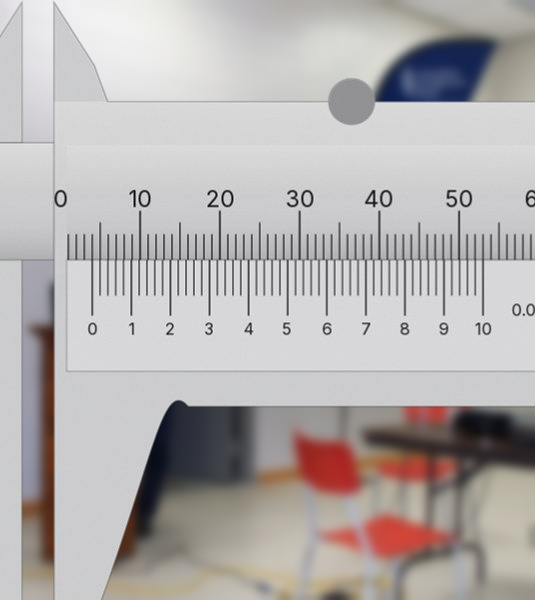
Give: 4.0,mm
